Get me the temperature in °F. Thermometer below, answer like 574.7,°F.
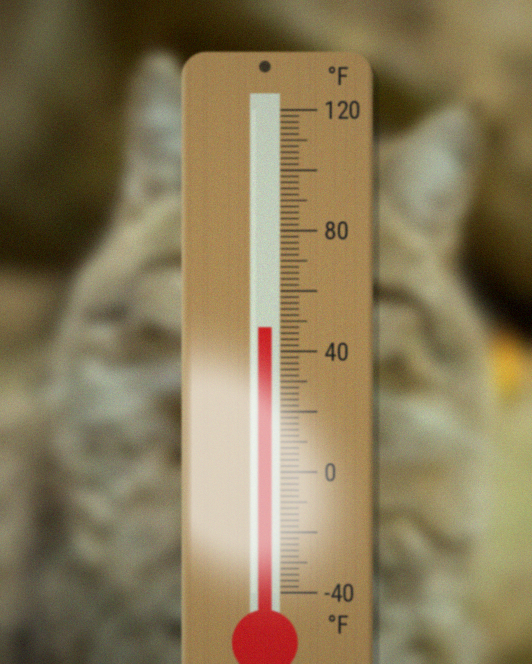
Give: 48,°F
